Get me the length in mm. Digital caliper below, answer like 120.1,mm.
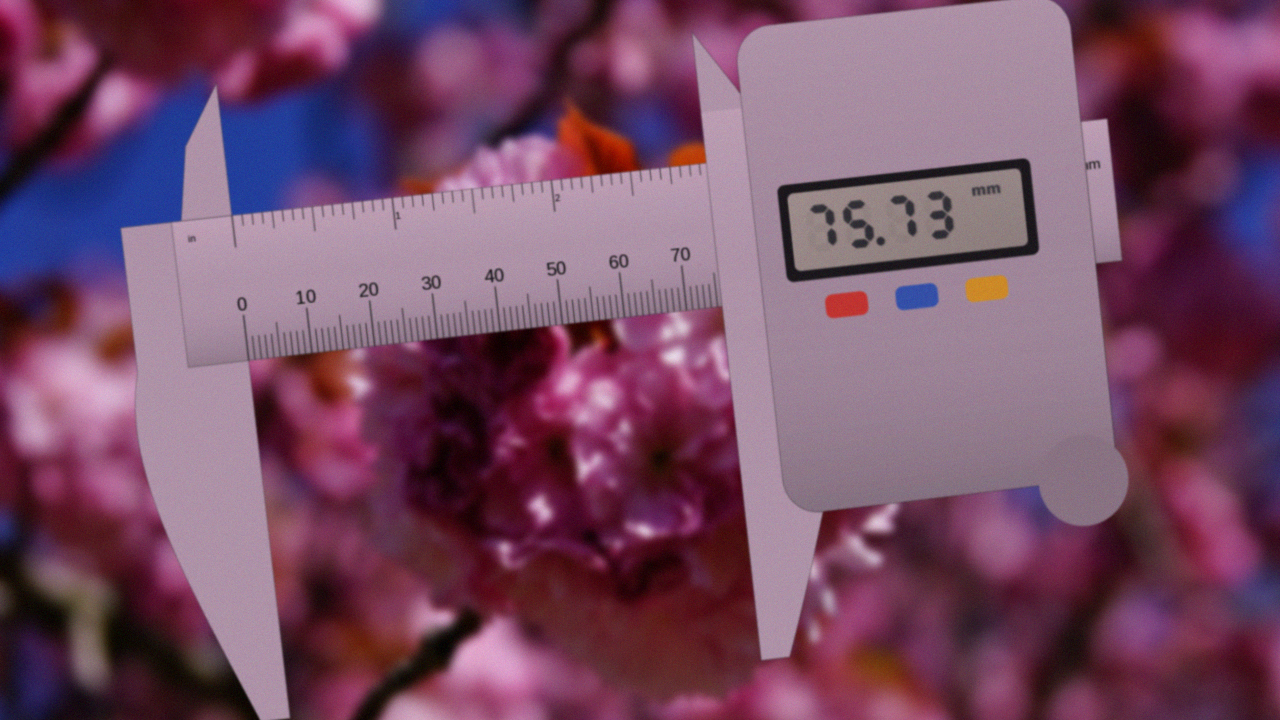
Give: 75.73,mm
